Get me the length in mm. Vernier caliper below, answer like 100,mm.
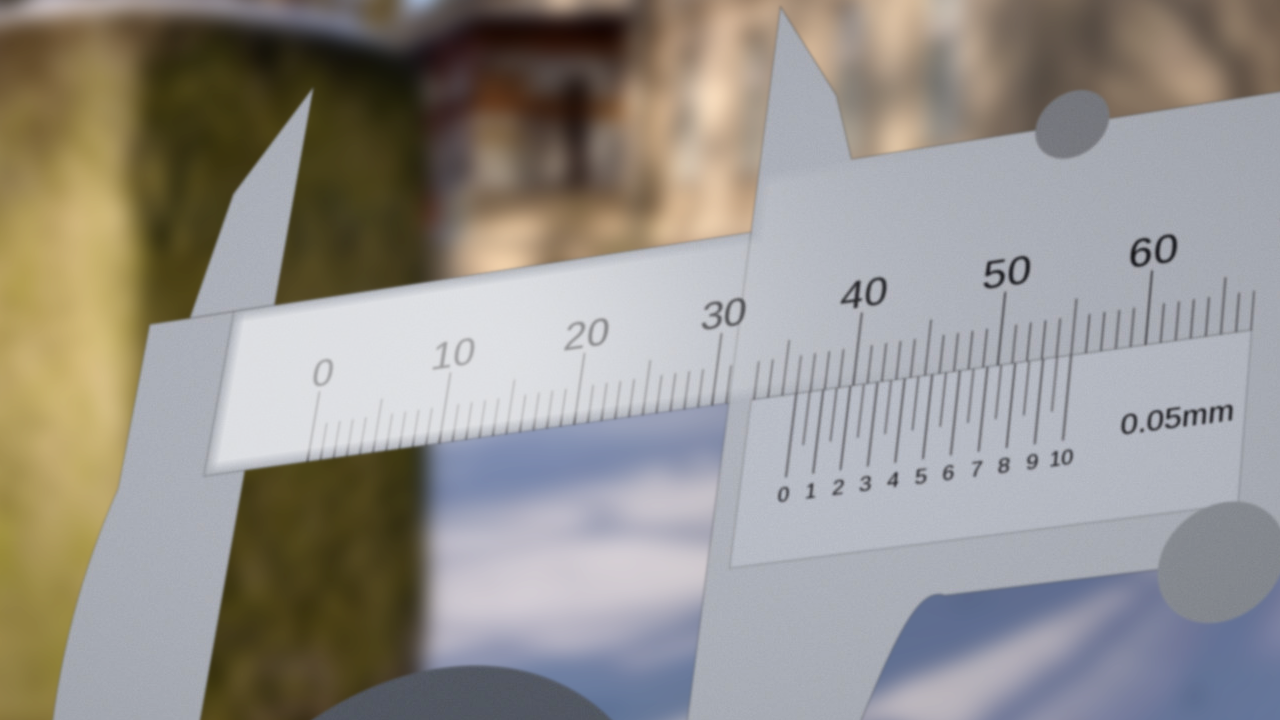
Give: 36.0,mm
